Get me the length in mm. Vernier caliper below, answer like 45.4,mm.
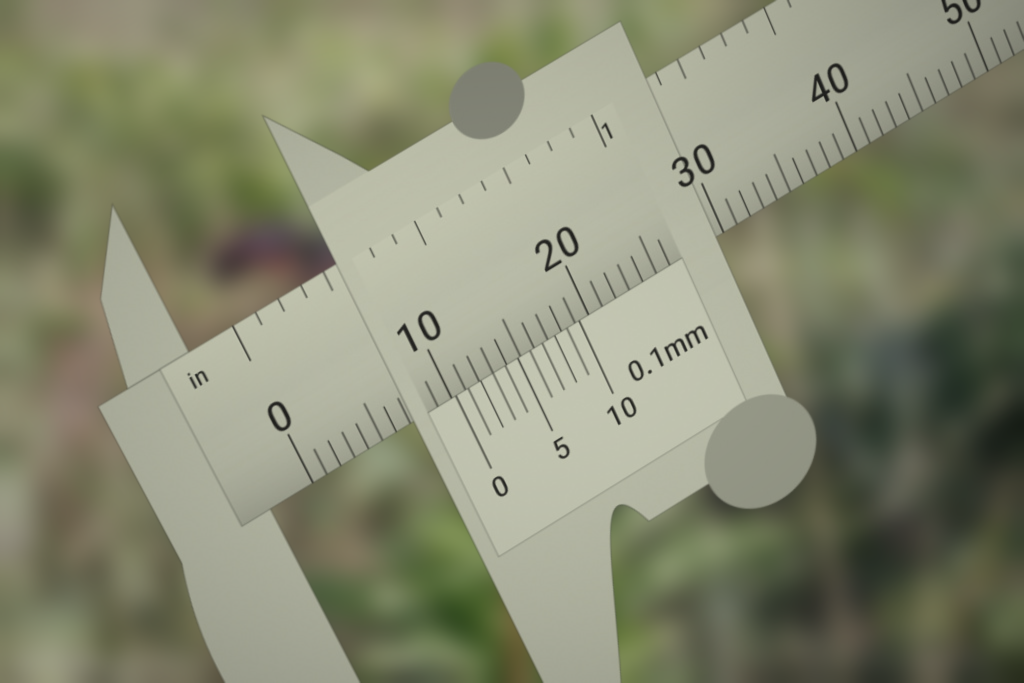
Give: 10.3,mm
